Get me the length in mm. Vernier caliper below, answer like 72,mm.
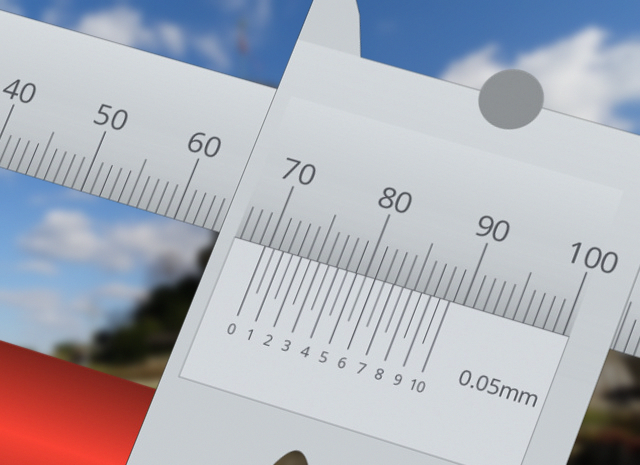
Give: 69.6,mm
